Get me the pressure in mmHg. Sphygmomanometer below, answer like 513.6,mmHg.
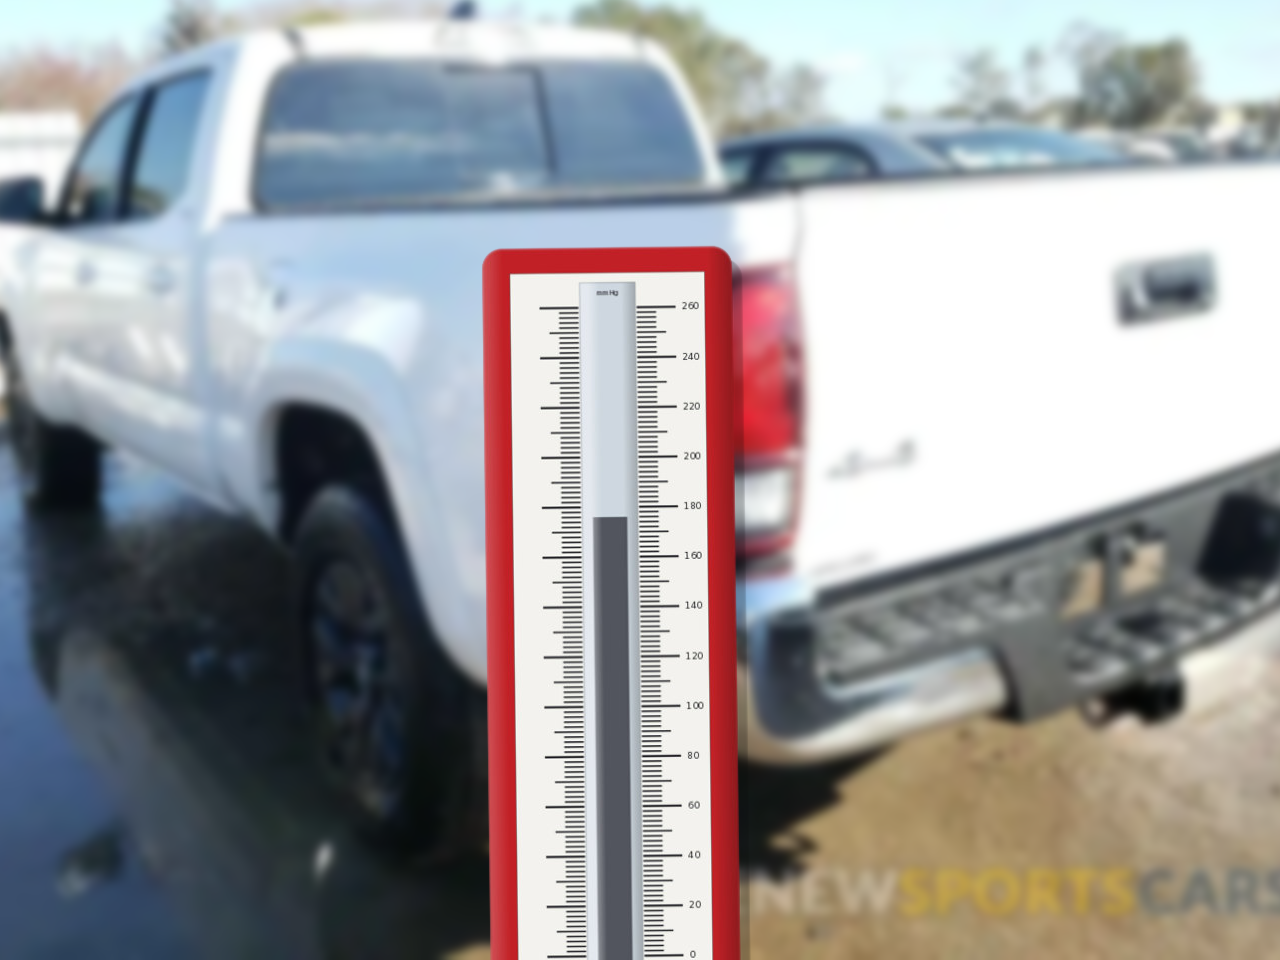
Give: 176,mmHg
